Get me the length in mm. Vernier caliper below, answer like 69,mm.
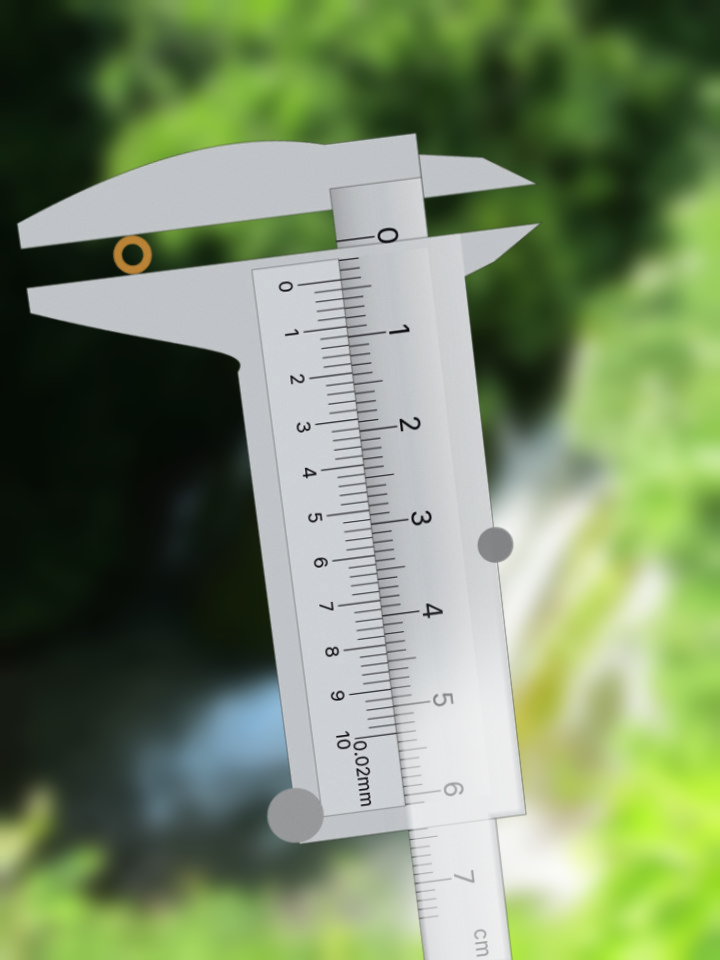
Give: 4.0,mm
